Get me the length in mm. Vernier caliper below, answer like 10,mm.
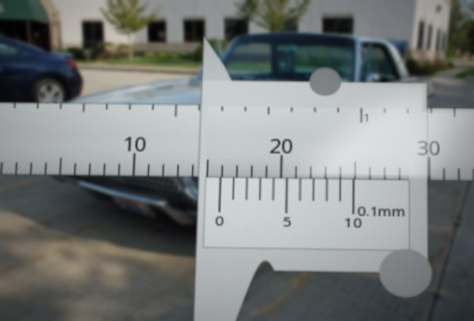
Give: 15.9,mm
